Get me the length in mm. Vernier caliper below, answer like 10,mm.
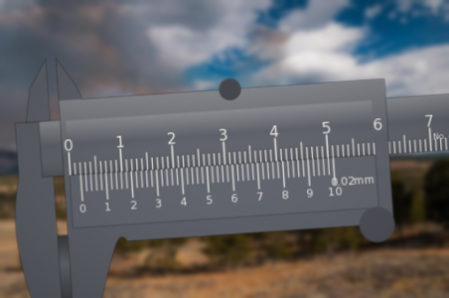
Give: 2.0,mm
